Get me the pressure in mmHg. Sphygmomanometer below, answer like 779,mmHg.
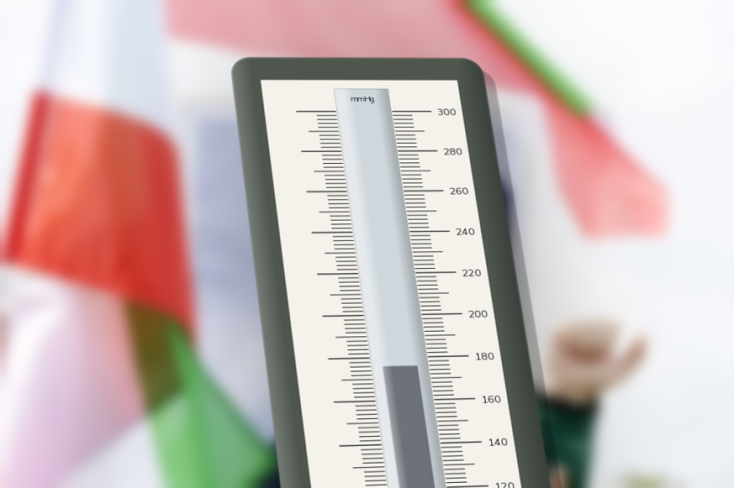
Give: 176,mmHg
